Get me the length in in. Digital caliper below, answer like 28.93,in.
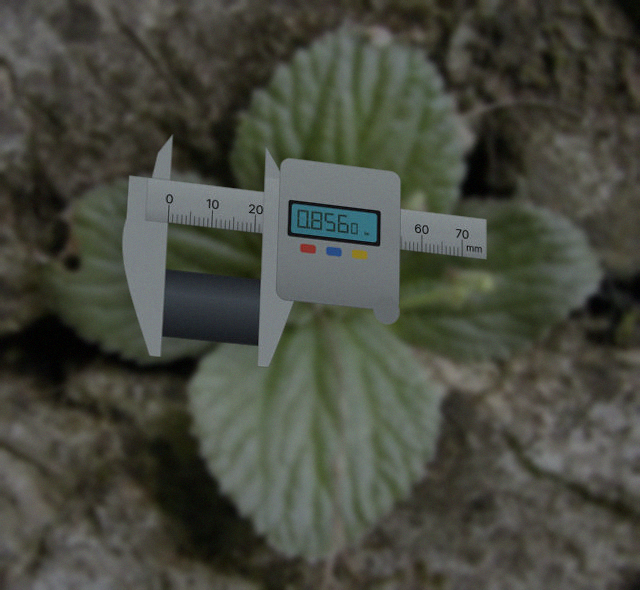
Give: 0.8560,in
